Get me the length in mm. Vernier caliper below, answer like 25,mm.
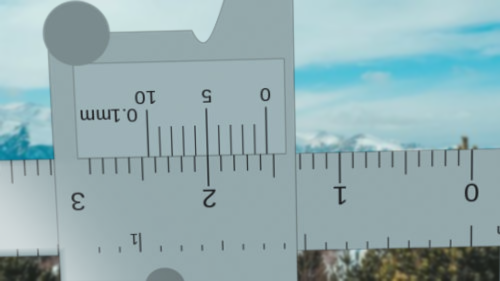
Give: 15.5,mm
